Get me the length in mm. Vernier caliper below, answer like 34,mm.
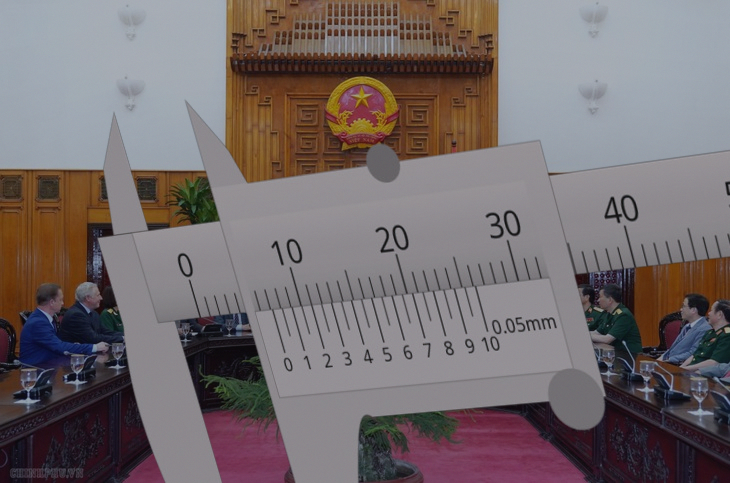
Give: 7.2,mm
